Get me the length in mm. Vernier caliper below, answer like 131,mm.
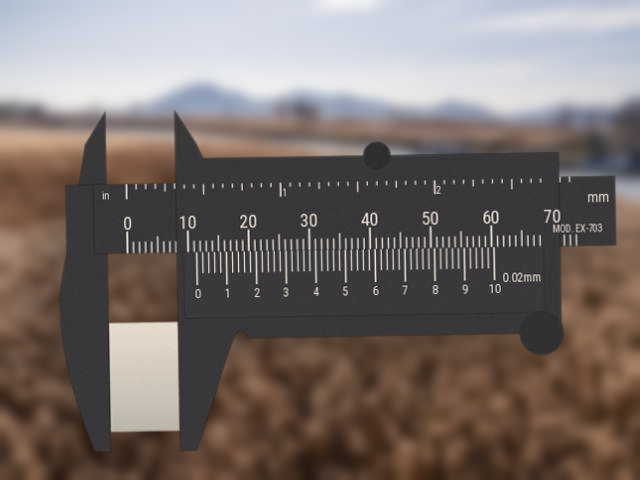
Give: 11.4,mm
